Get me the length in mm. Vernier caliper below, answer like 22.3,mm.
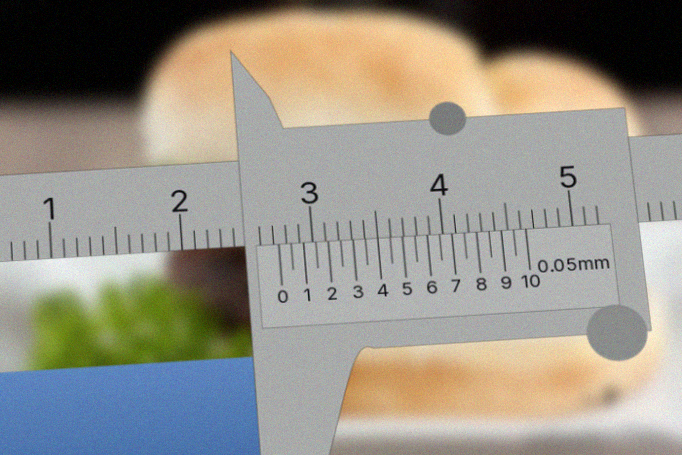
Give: 27.4,mm
